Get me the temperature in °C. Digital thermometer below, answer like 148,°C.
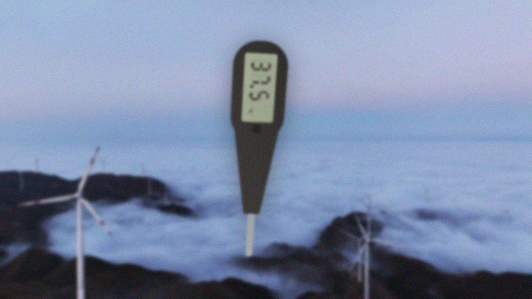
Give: 37.5,°C
